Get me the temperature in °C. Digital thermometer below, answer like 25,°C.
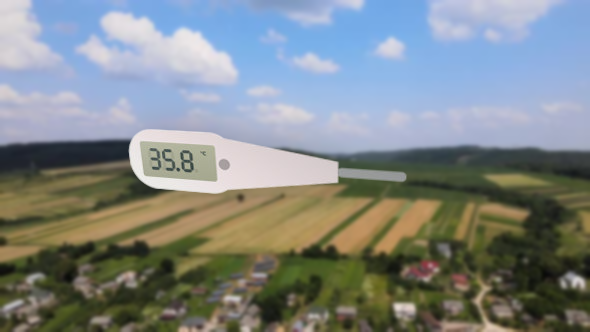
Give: 35.8,°C
